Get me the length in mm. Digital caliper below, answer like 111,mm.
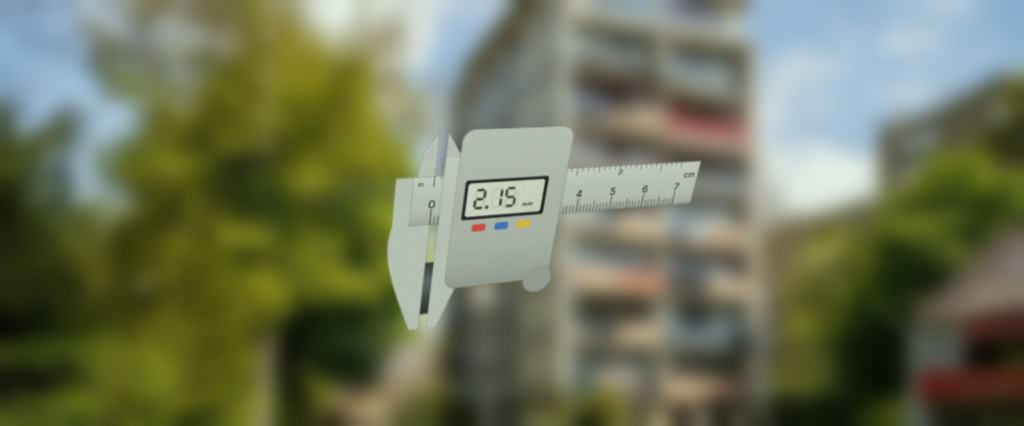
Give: 2.15,mm
